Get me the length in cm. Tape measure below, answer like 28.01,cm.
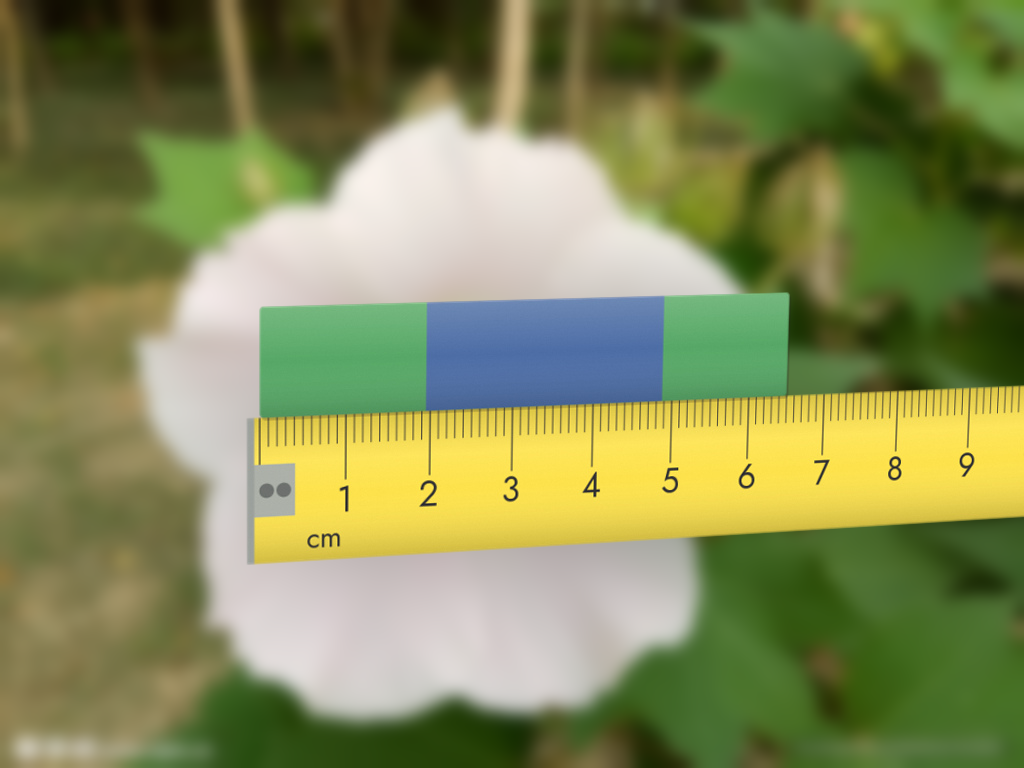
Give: 6.5,cm
